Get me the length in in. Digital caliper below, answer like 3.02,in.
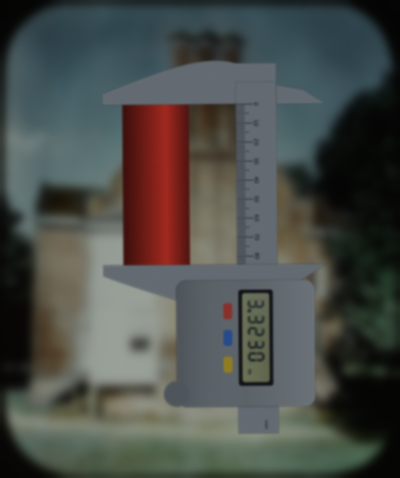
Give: 3.3230,in
